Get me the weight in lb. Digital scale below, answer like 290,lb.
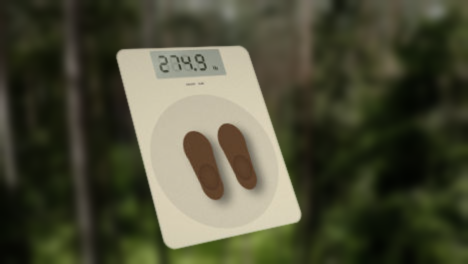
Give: 274.9,lb
